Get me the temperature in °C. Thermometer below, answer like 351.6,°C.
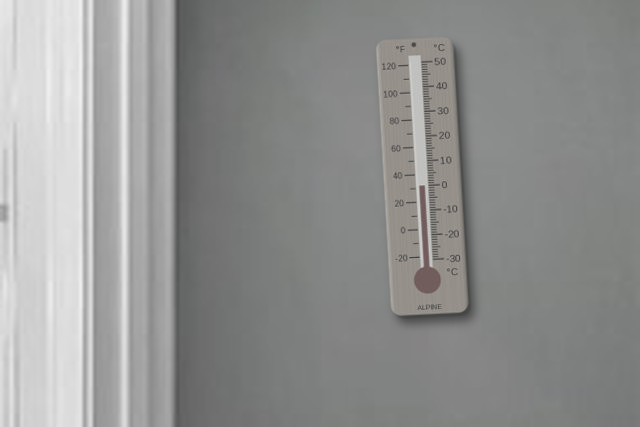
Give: 0,°C
